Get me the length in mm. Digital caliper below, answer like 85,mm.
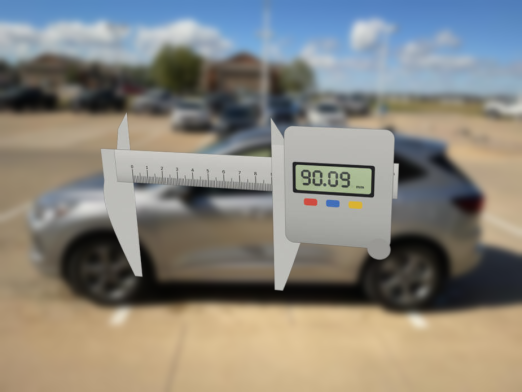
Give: 90.09,mm
